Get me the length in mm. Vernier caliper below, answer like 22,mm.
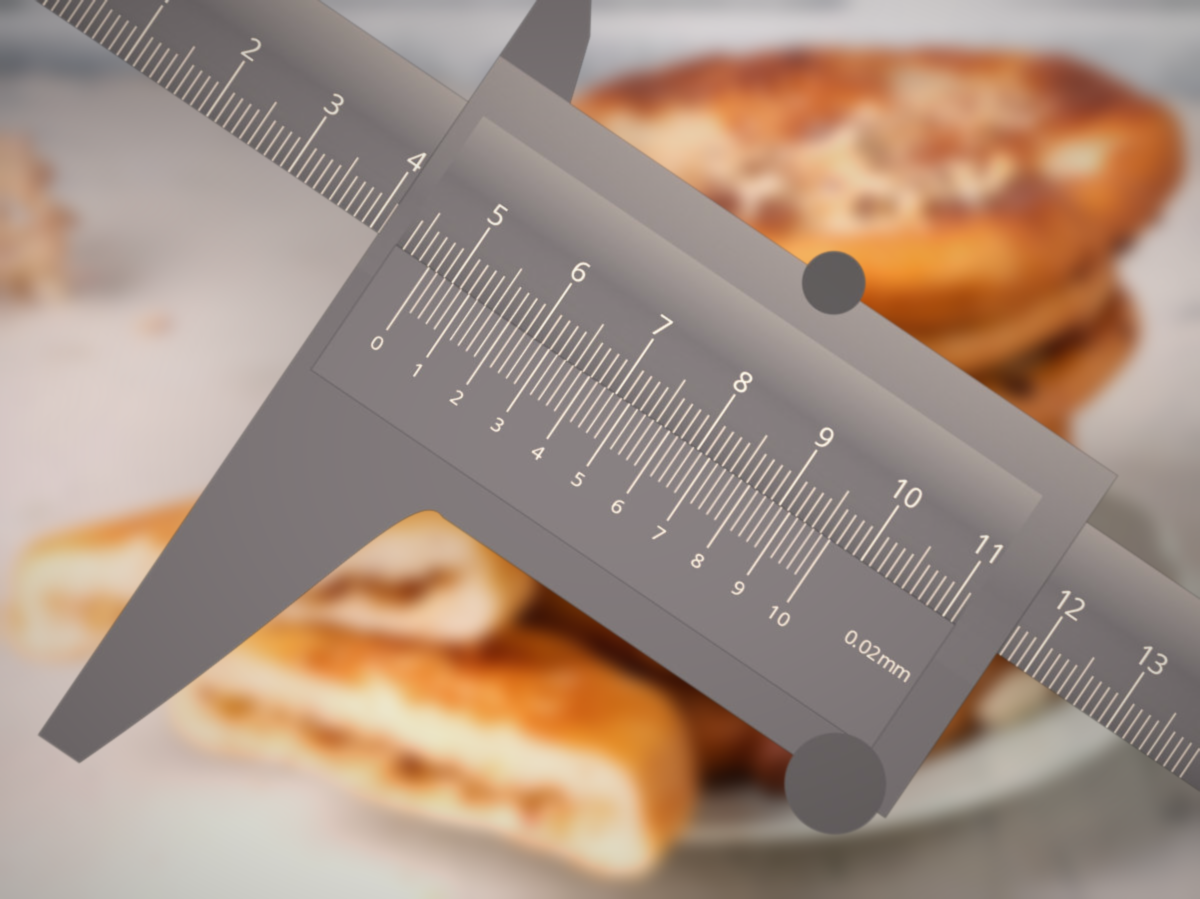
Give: 47.2,mm
